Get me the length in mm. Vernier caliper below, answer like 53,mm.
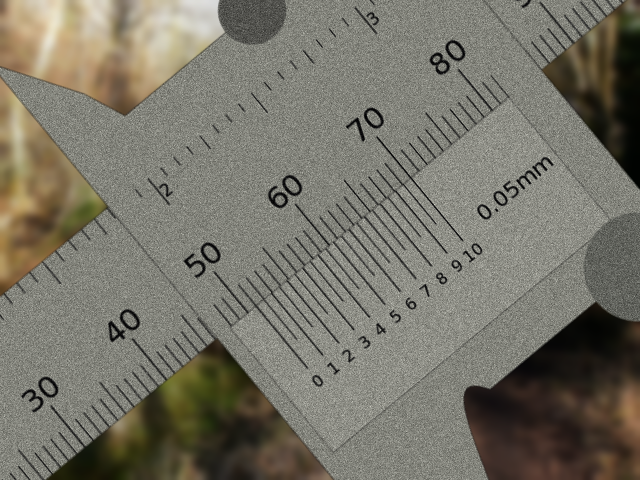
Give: 51.0,mm
